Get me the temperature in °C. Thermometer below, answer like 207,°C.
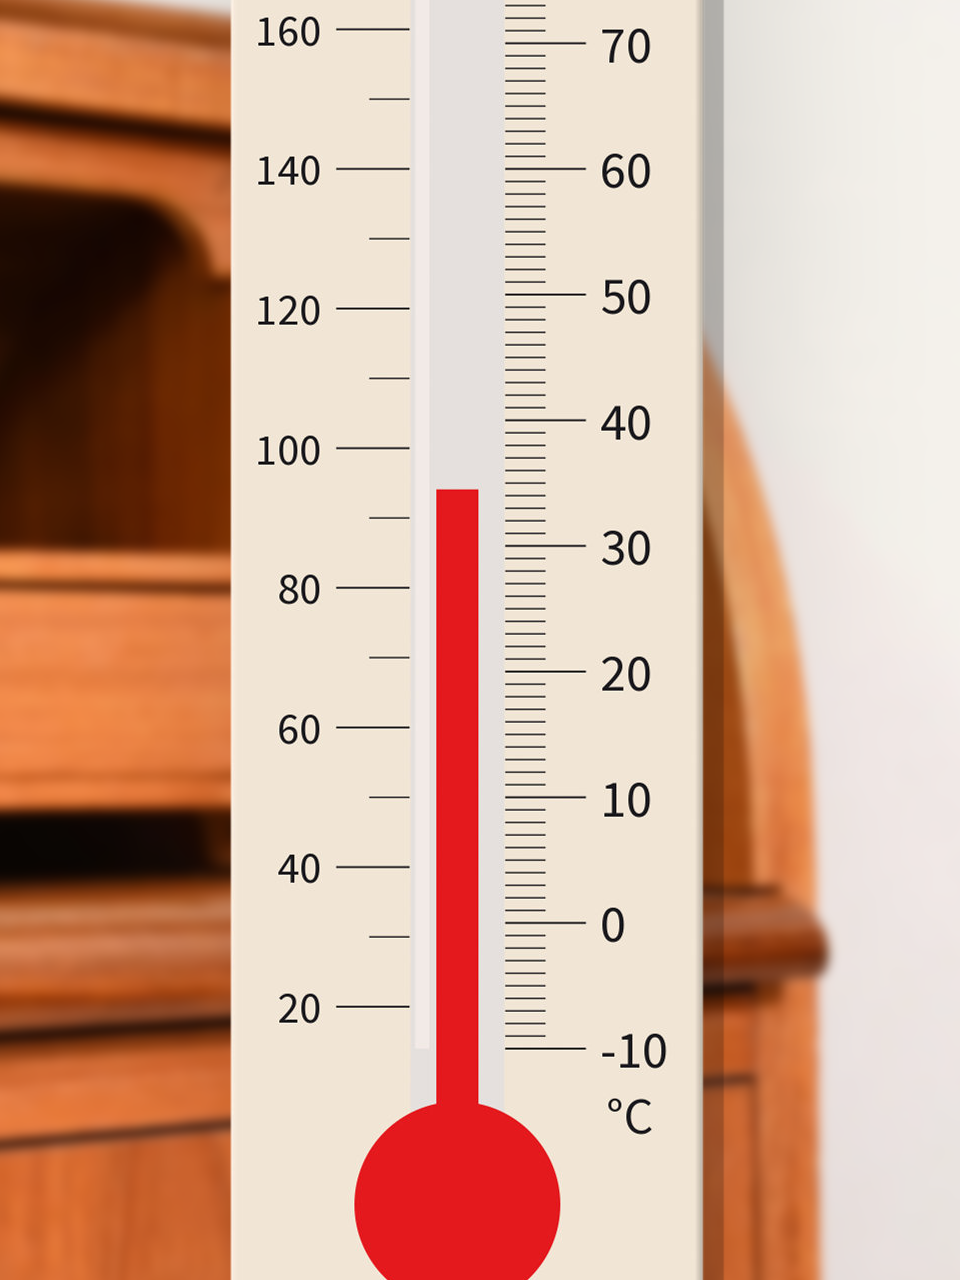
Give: 34.5,°C
